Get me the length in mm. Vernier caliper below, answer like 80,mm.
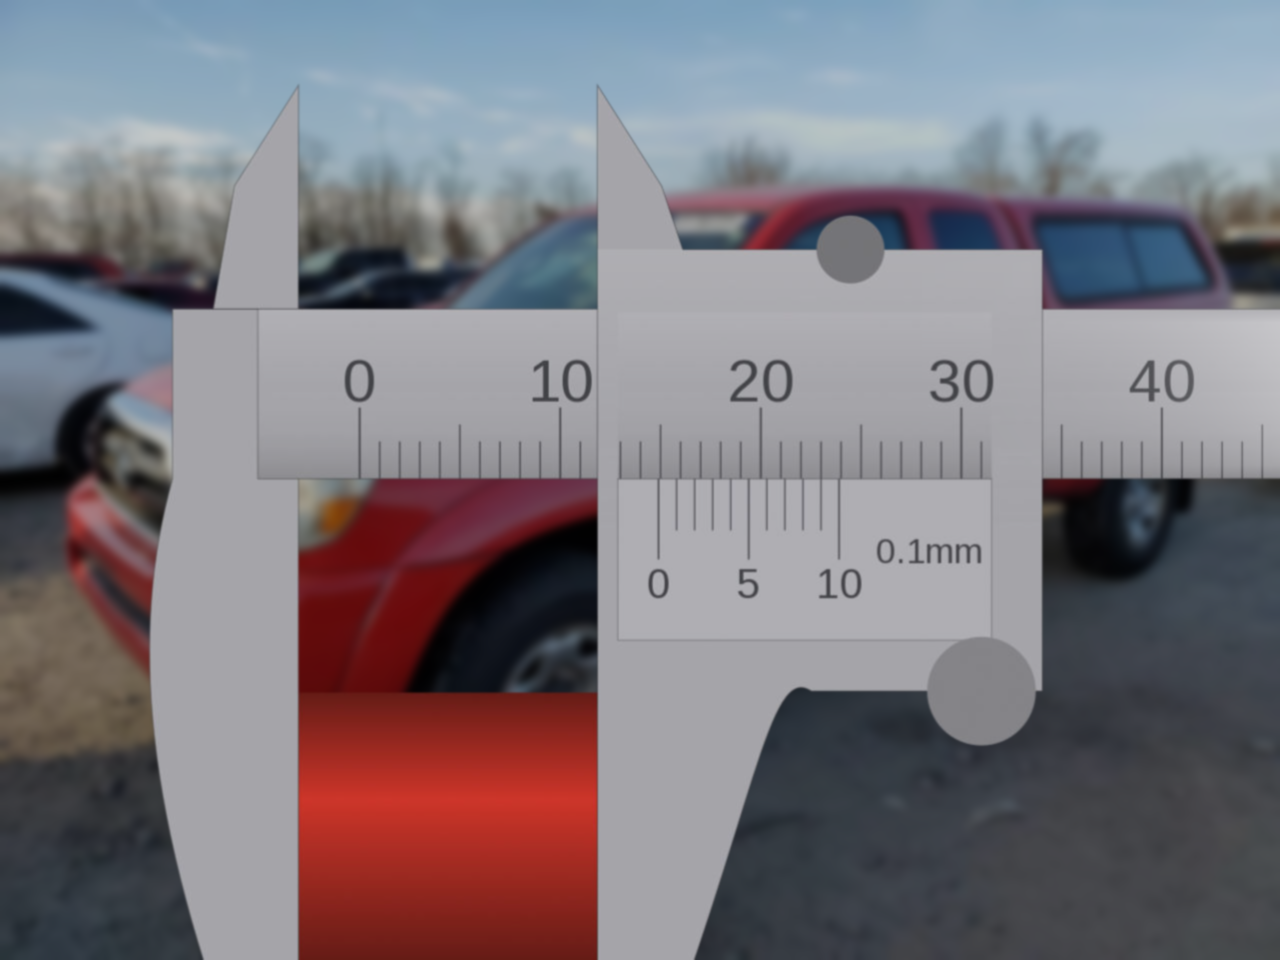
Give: 14.9,mm
